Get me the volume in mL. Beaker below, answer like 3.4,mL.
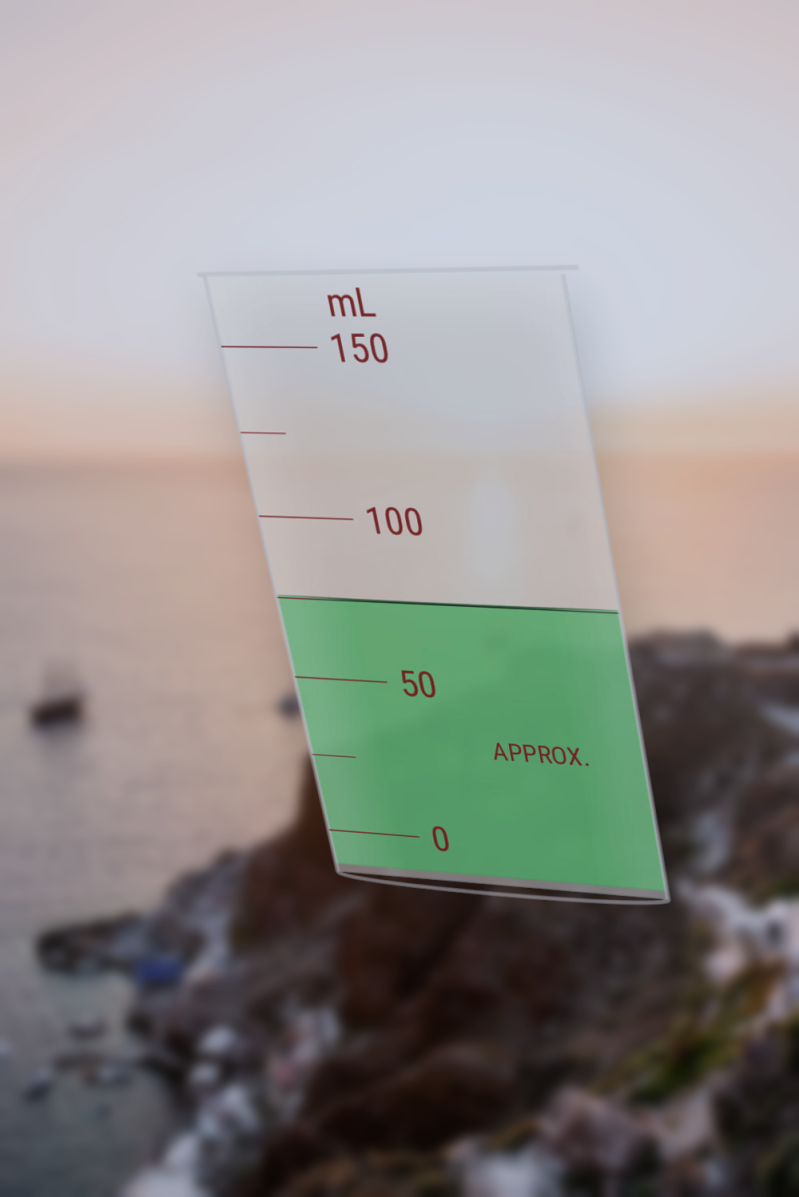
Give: 75,mL
